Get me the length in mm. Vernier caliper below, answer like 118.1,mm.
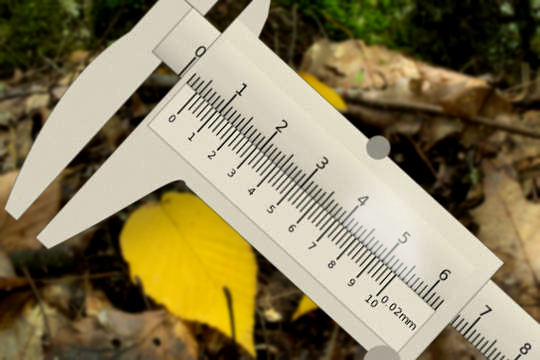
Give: 4.5,mm
